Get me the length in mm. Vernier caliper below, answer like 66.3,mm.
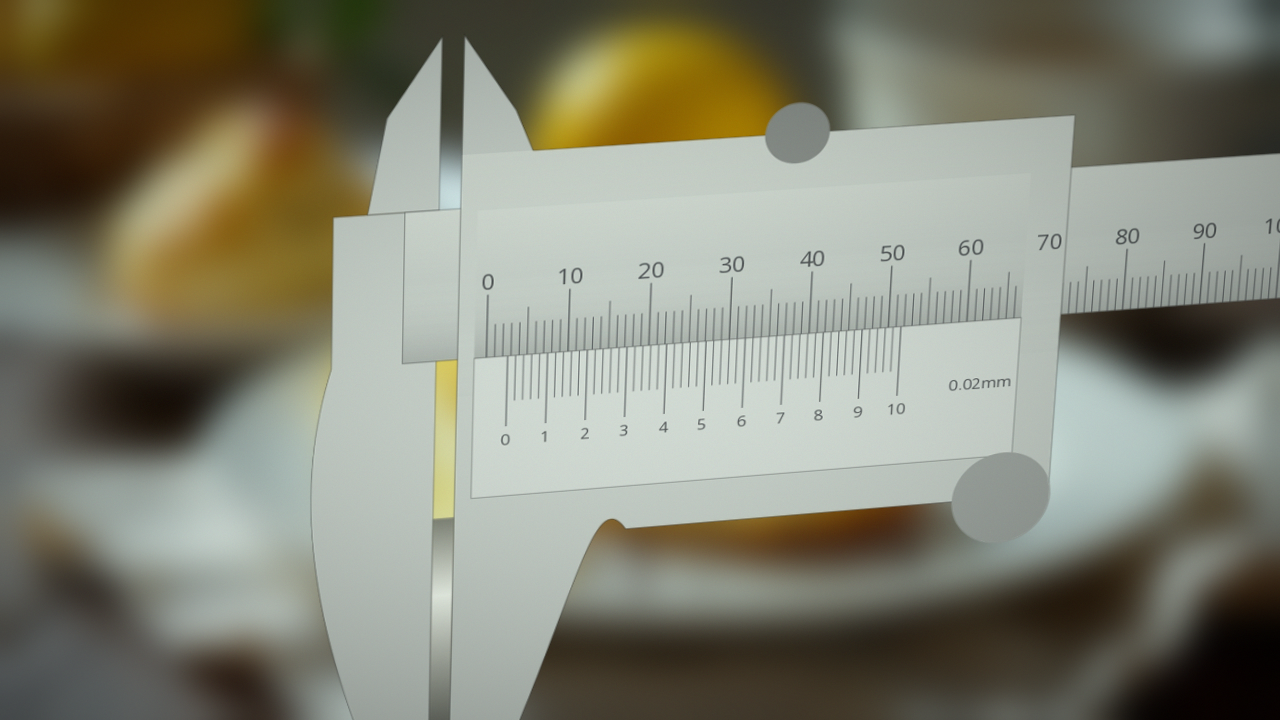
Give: 2.6,mm
